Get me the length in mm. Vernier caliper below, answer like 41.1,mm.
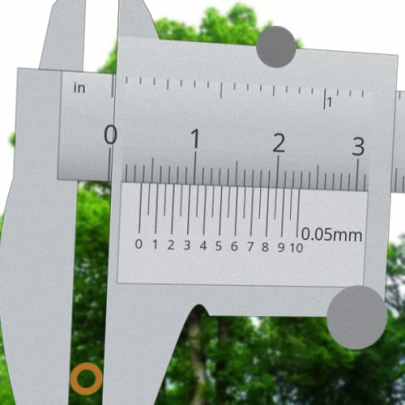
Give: 3.8,mm
